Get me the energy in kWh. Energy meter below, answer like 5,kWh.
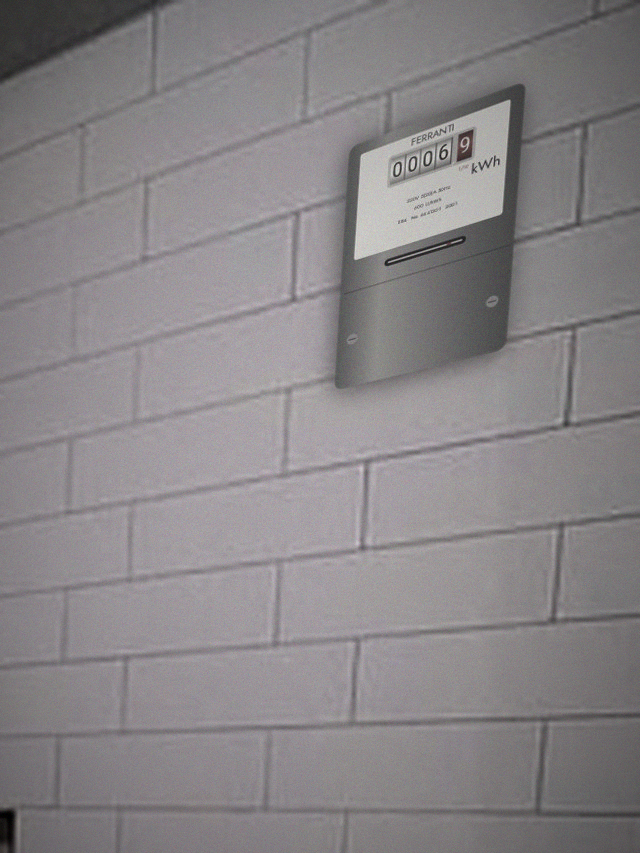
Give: 6.9,kWh
